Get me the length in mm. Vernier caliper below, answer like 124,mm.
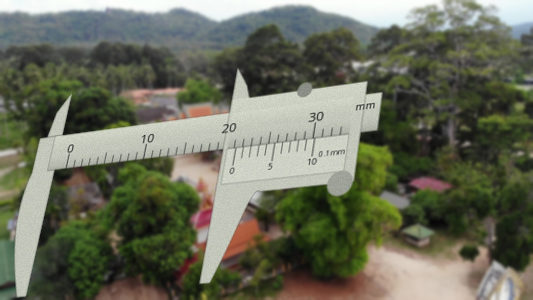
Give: 21.2,mm
